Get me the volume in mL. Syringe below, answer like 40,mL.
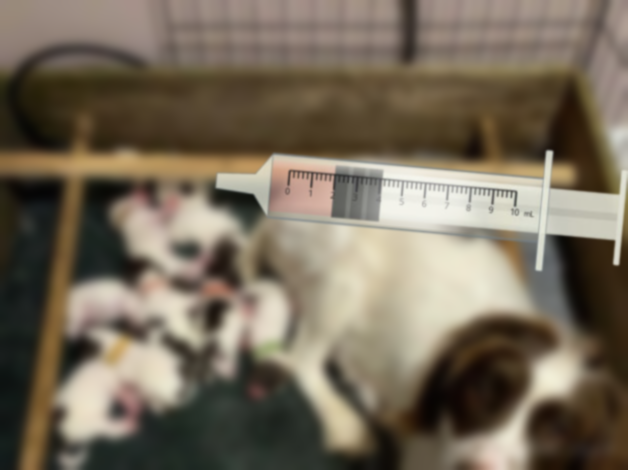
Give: 2,mL
